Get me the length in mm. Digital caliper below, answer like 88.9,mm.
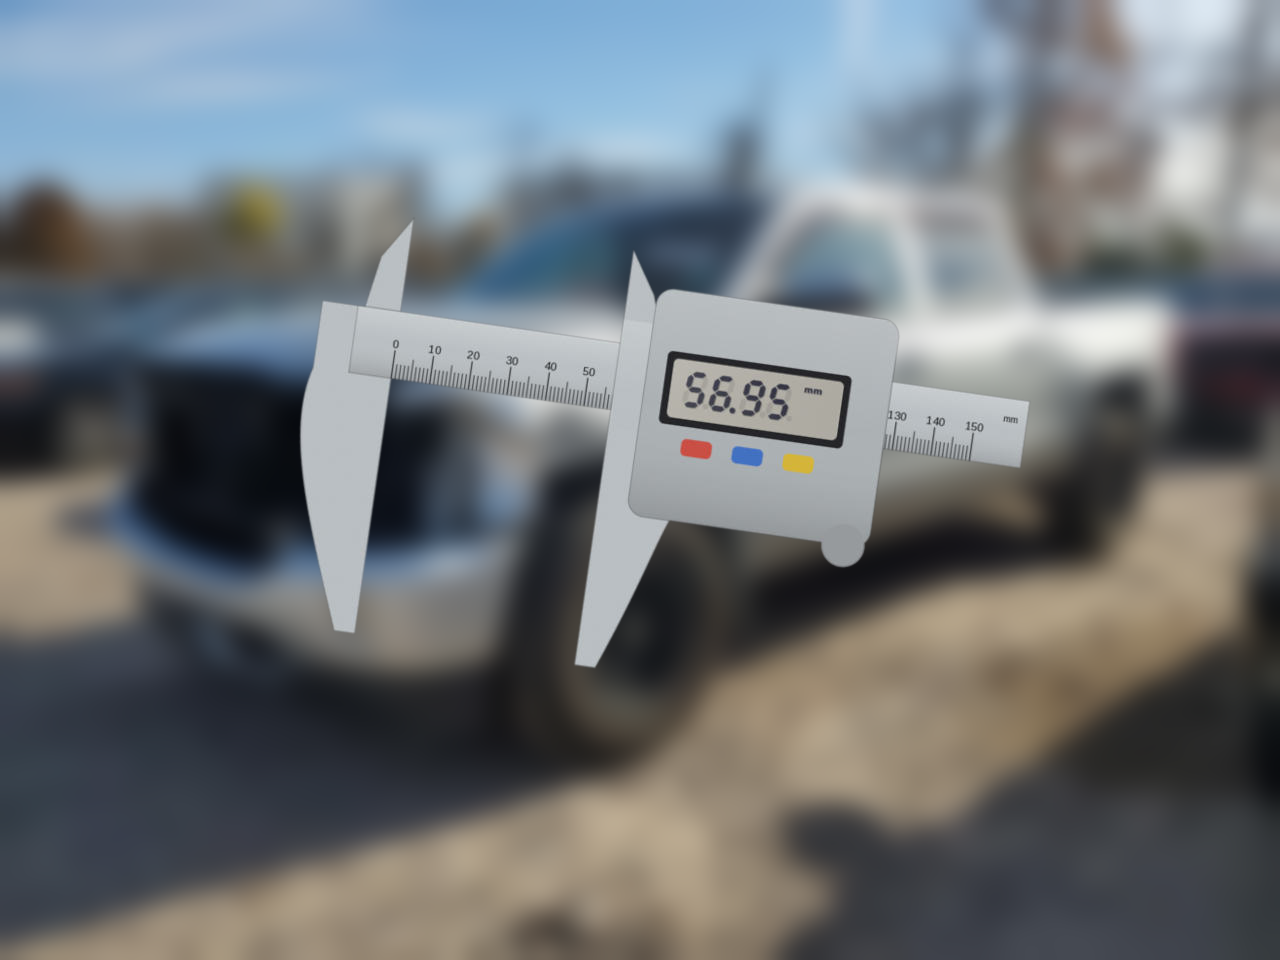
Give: 56.95,mm
